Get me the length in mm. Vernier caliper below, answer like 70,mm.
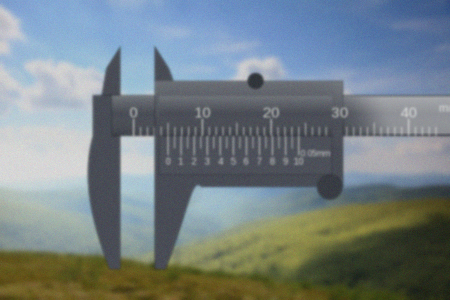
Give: 5.0,mm
